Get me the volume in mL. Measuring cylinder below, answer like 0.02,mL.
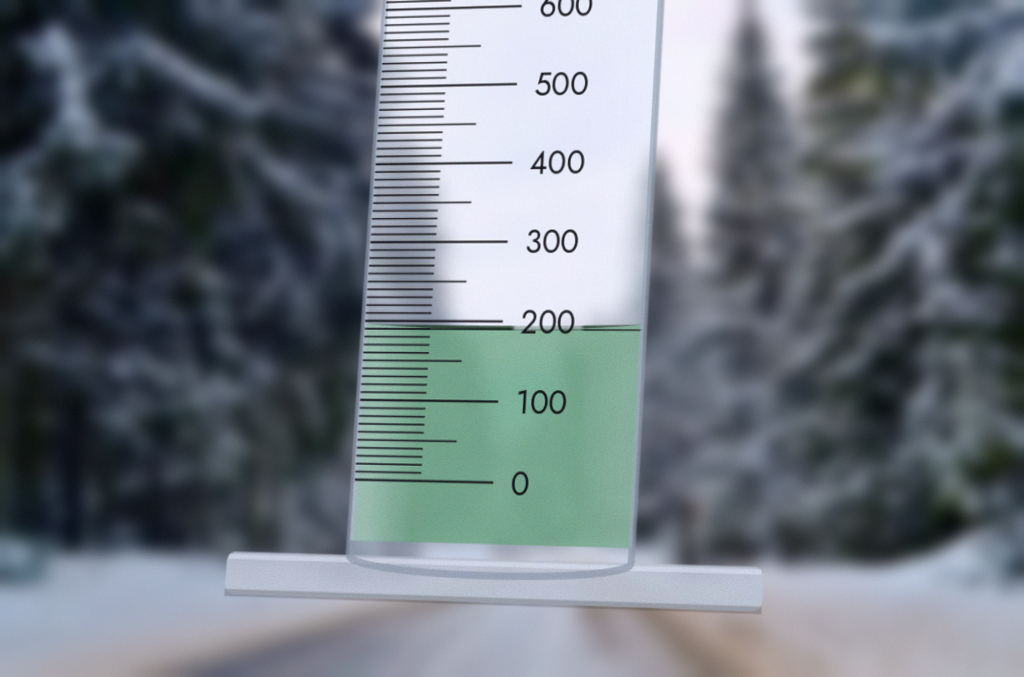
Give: 190,mL
